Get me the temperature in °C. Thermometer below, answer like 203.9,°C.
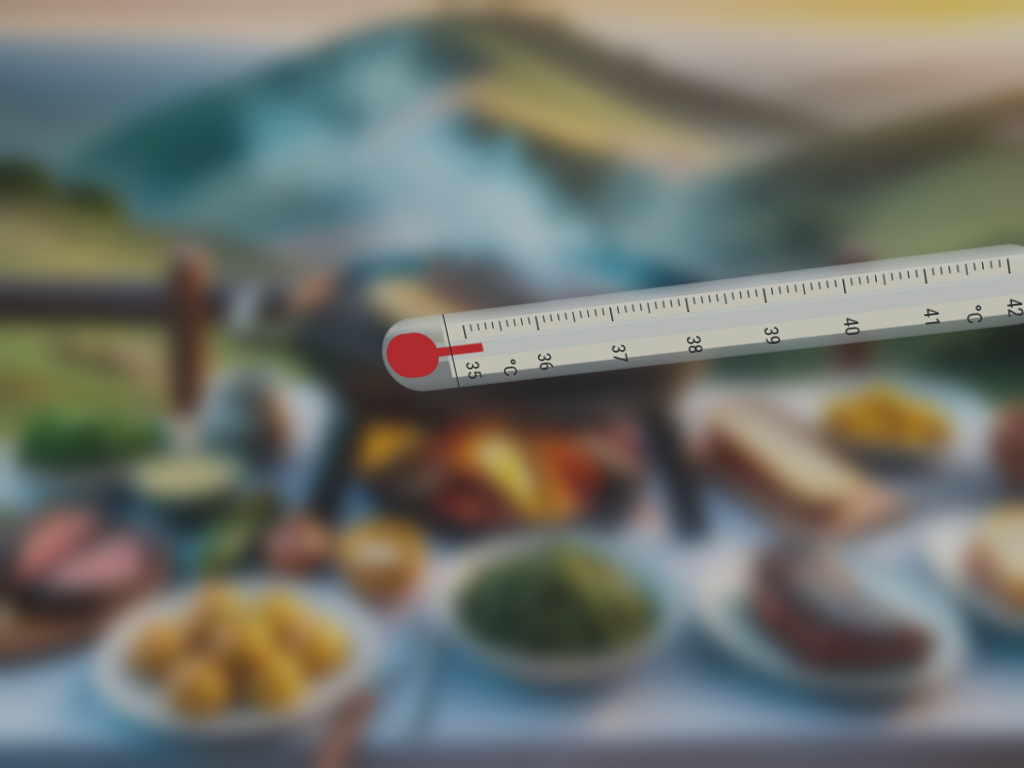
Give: 35.2,°C
